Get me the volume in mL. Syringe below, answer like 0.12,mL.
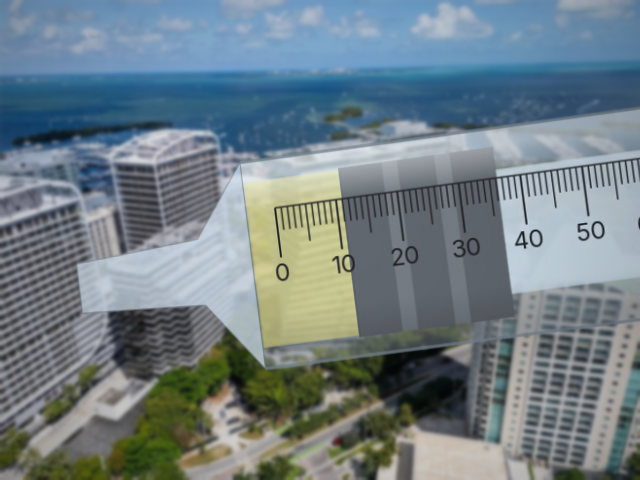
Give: 11,mL
